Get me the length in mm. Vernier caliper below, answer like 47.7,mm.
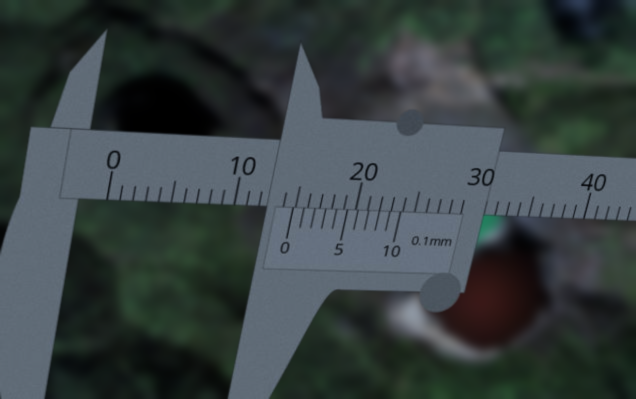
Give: 14.8,mm
